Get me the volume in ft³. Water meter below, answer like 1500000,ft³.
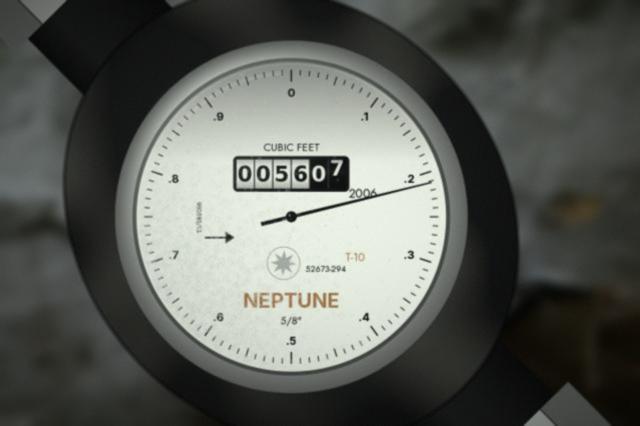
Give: 5607.21,ft³
